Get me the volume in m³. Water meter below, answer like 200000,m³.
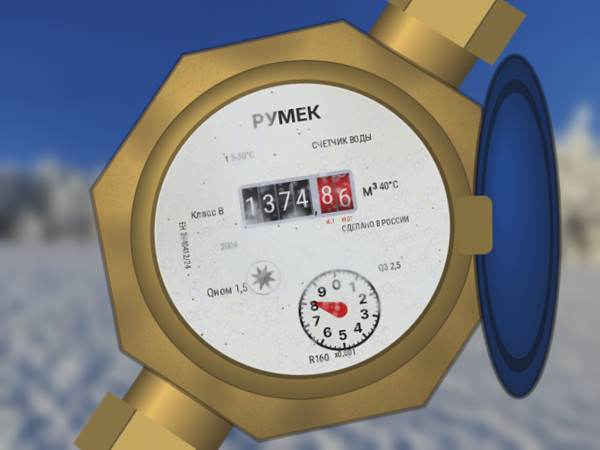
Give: 1374.858,m³
